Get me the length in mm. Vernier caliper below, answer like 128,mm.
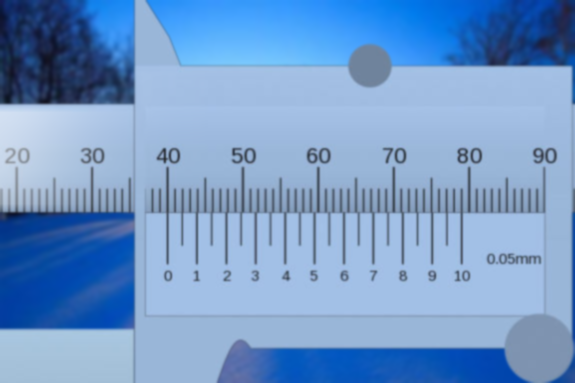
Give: 40.0,mm
